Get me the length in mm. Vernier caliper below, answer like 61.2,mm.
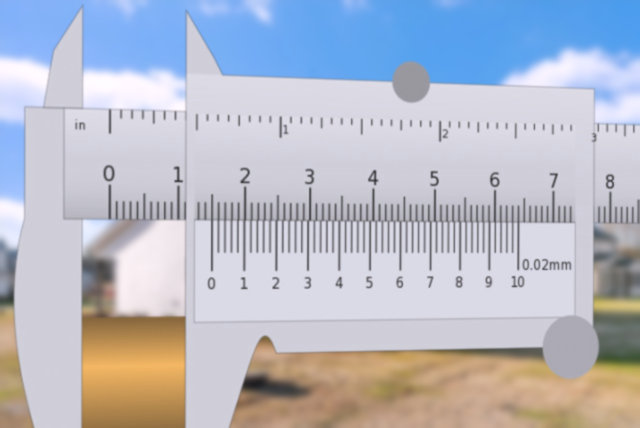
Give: 15.0,mm
